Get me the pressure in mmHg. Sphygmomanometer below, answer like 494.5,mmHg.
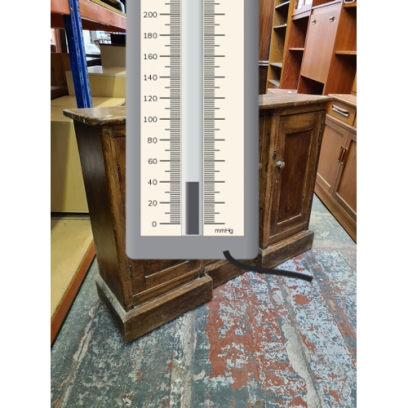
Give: 40,mmHg
